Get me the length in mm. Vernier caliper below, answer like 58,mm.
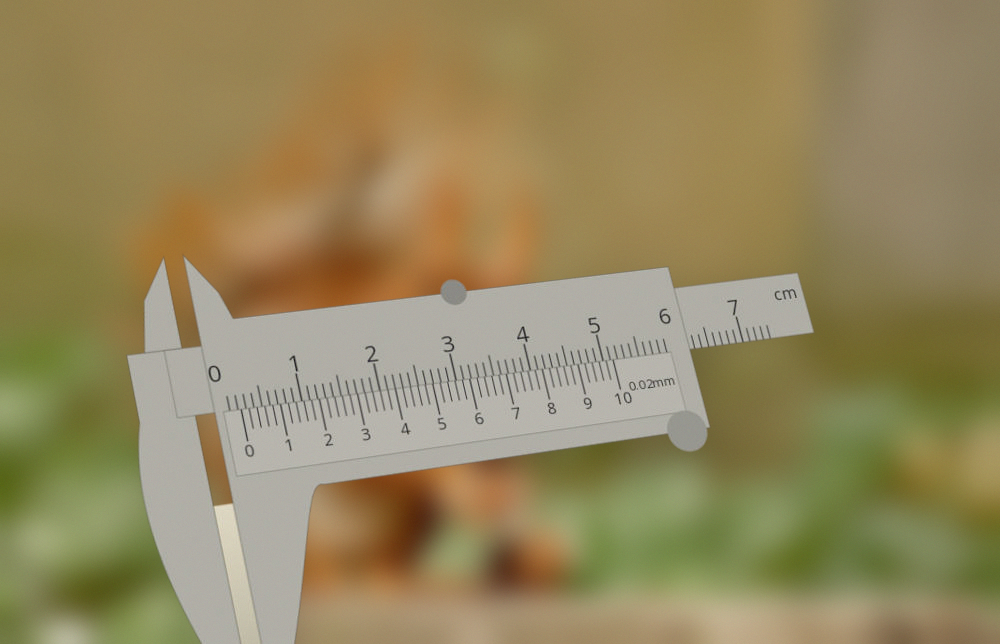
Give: 2.4,mm
